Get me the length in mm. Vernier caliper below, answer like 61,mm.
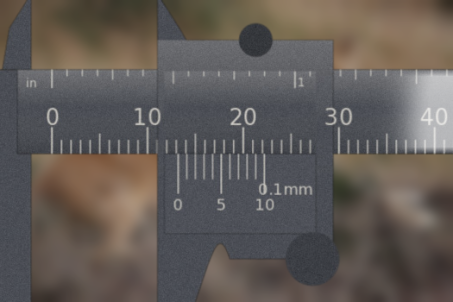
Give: 13.2,mm
